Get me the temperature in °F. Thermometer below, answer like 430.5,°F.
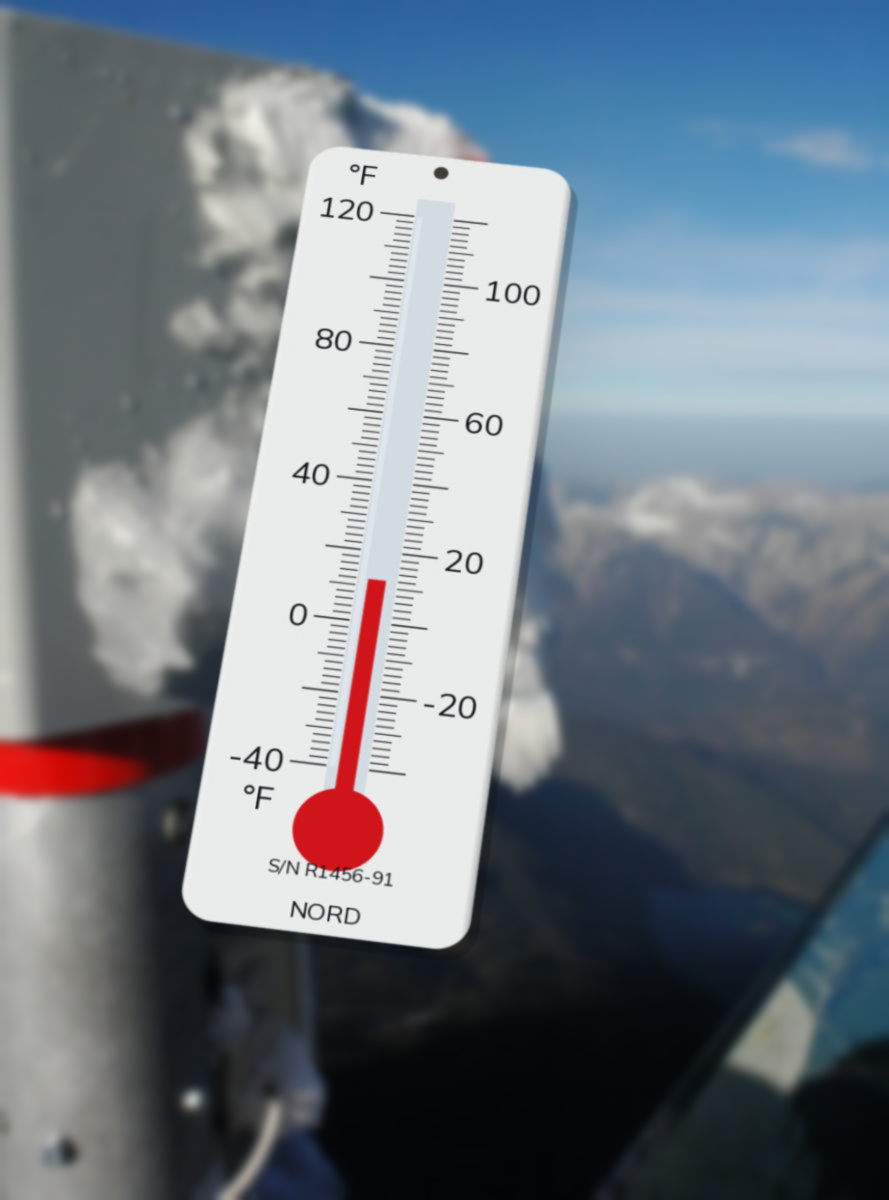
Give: 12,°F
